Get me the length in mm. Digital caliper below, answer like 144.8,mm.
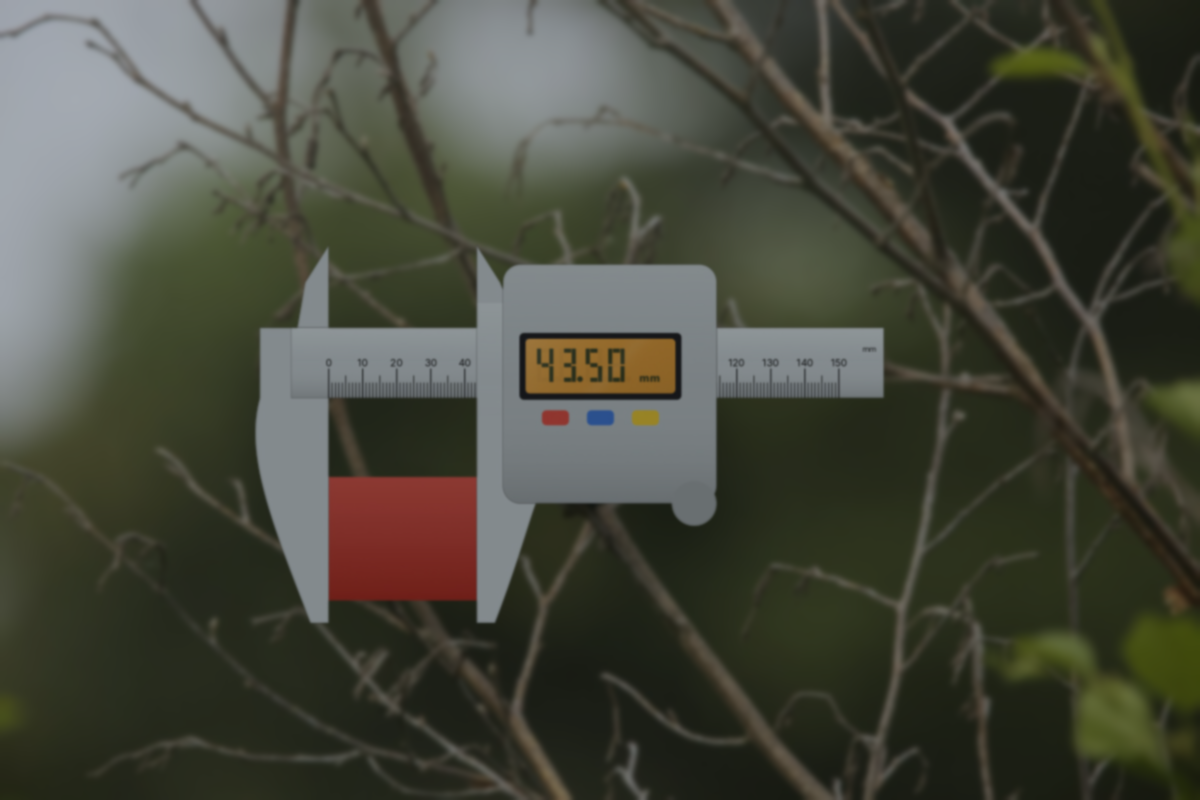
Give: 43.50,mm
